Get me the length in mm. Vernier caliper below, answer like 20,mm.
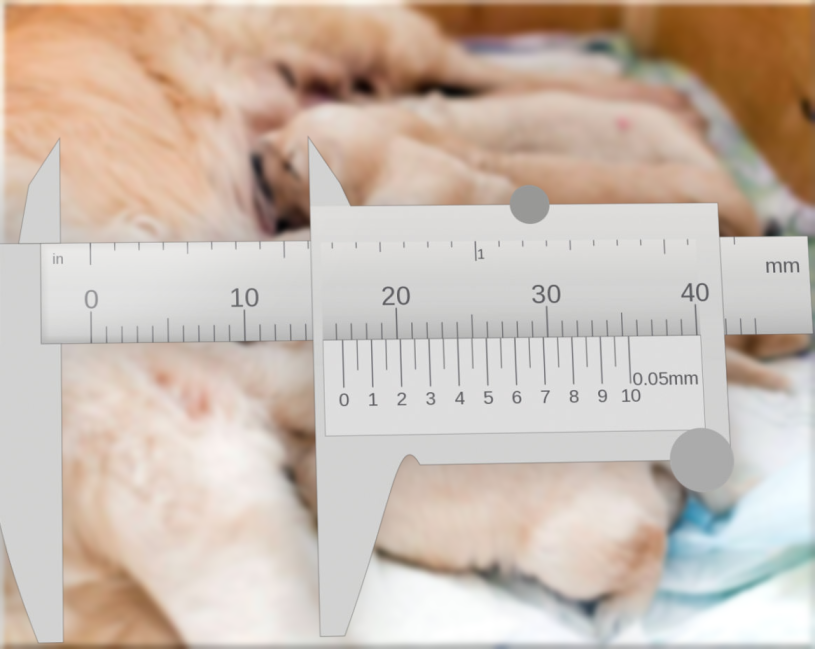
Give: 16.4,mm
